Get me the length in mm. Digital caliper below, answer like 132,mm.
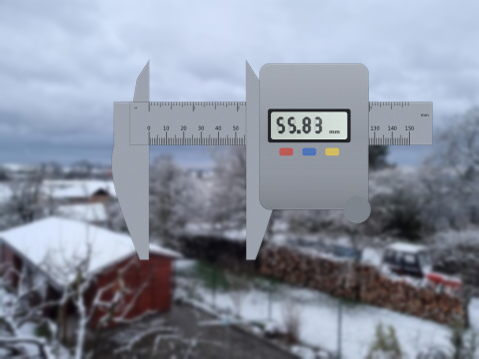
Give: 55.83,mm
